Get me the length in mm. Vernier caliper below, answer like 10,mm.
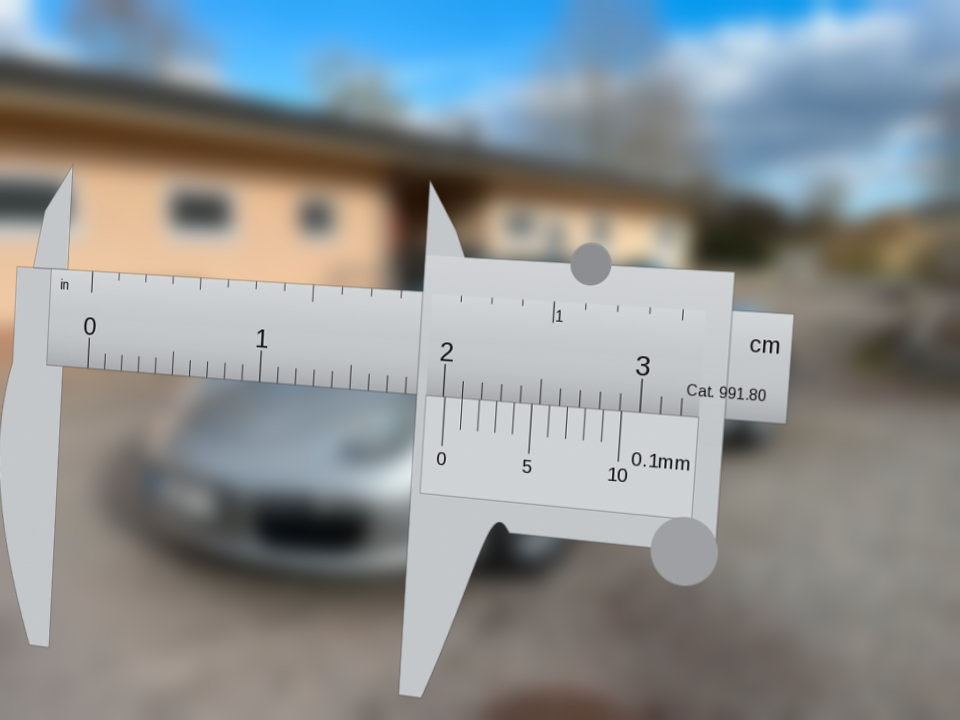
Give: 20.1,mm
